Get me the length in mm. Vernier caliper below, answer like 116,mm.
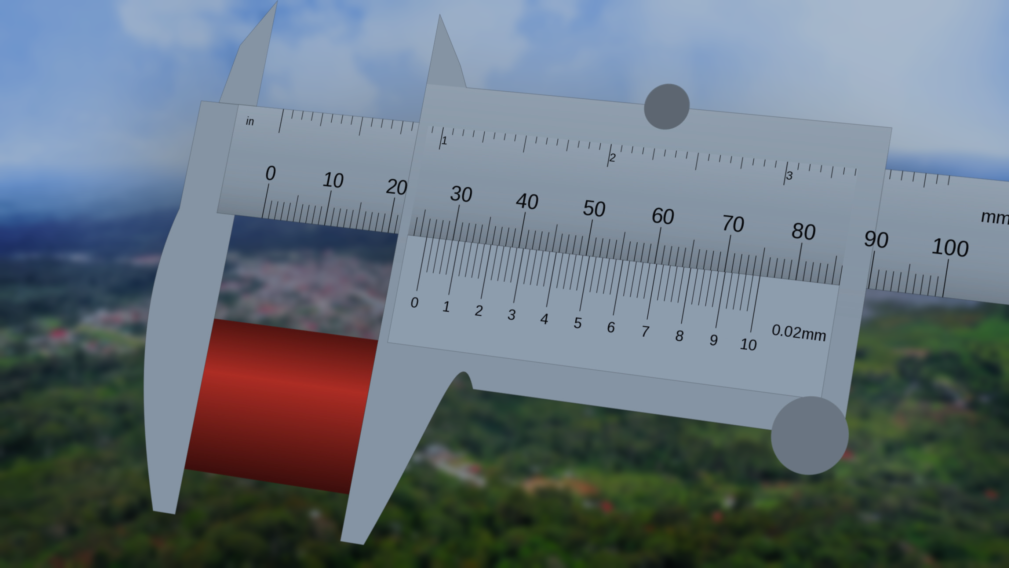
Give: 26.0,mm
